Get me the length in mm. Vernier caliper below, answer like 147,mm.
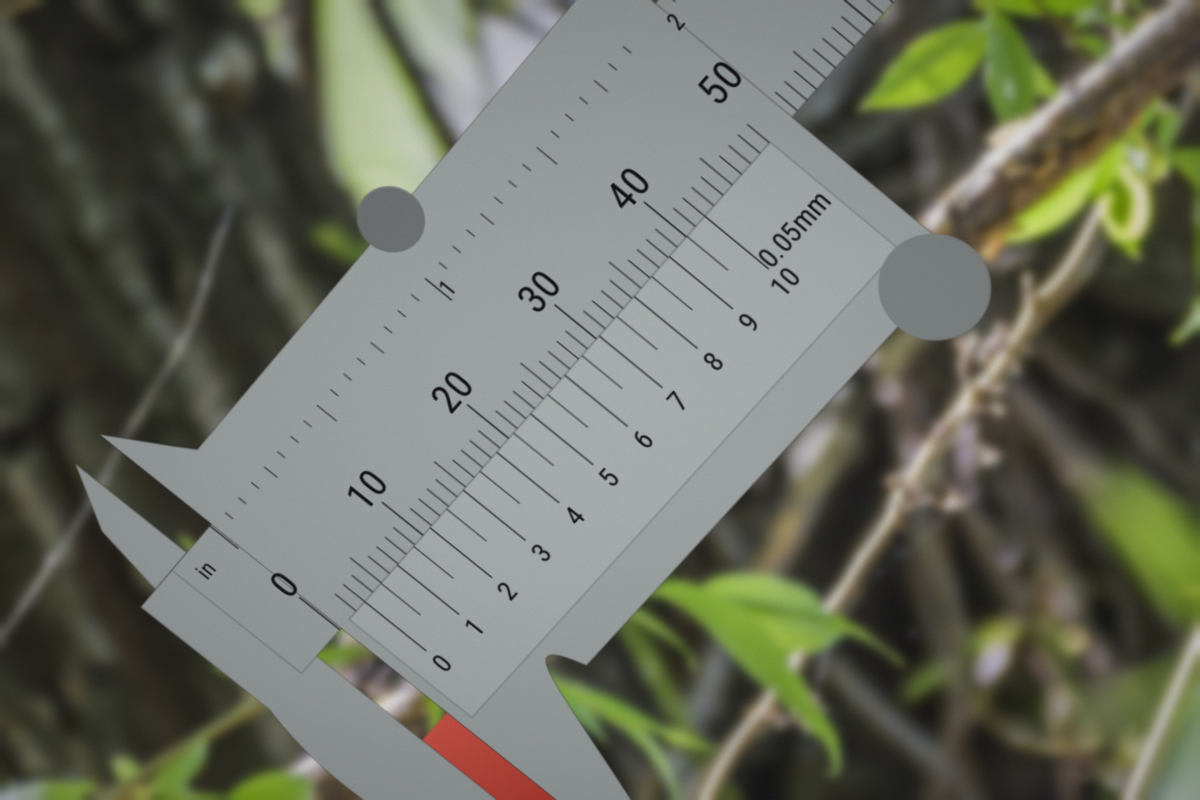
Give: 3.0,mm
